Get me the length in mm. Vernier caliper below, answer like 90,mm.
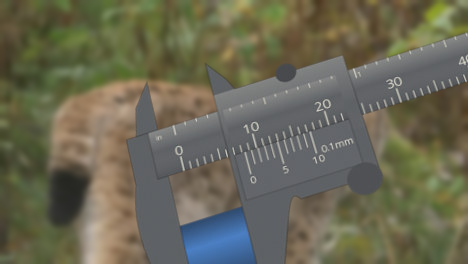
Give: 8.4,mm
